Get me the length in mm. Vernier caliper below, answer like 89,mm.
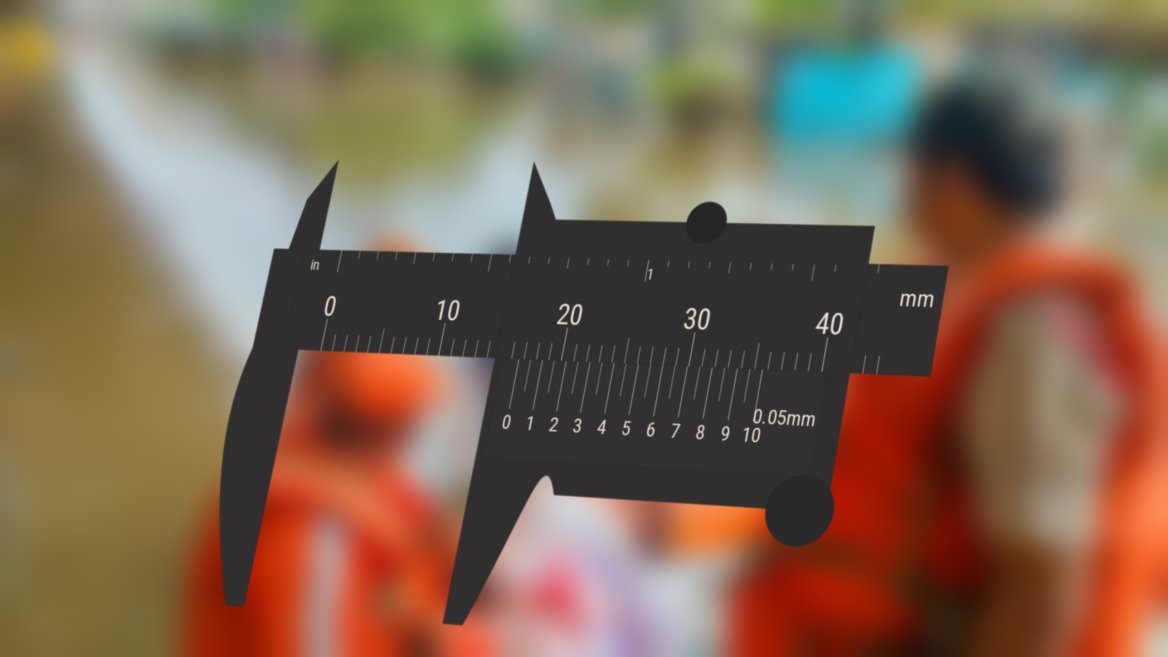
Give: 16.6,mm
